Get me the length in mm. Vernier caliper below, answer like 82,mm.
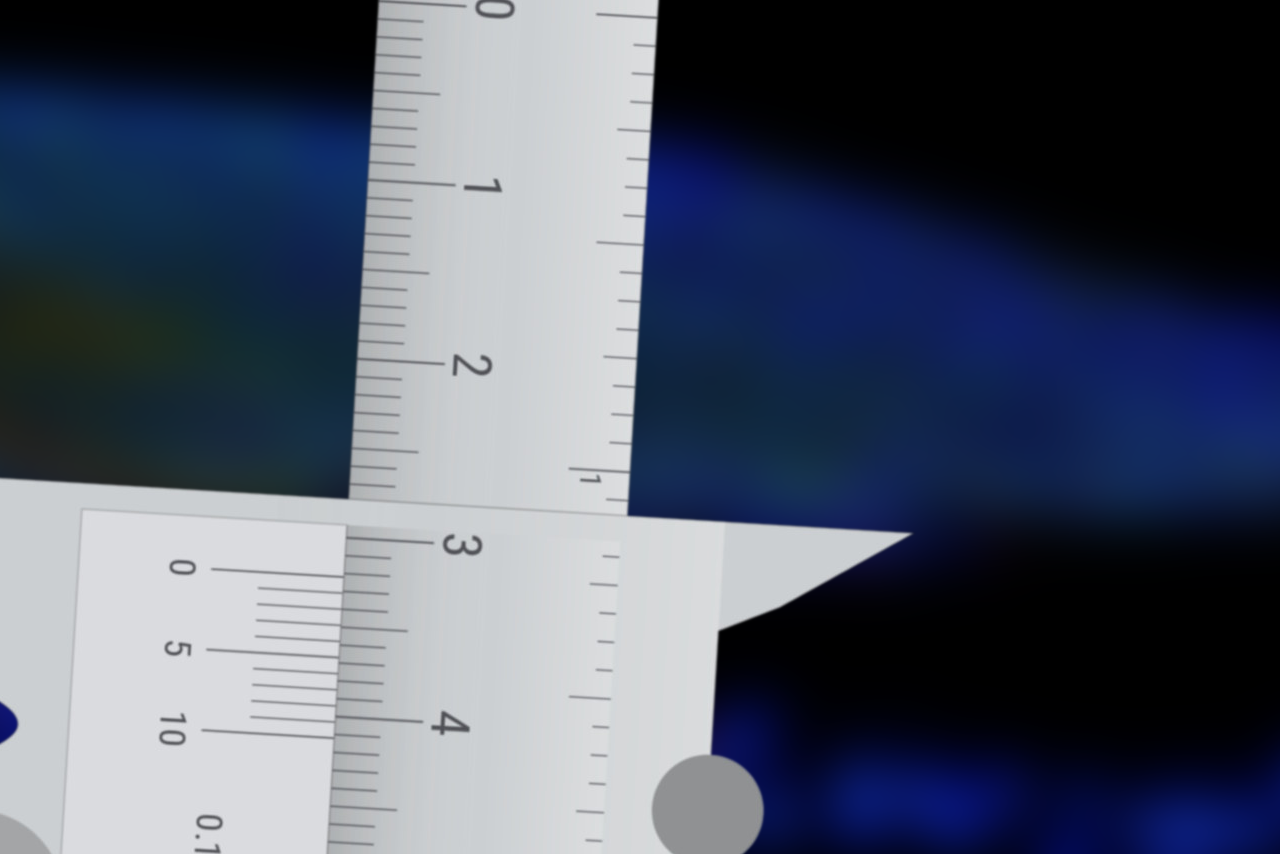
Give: 32.2,mm
